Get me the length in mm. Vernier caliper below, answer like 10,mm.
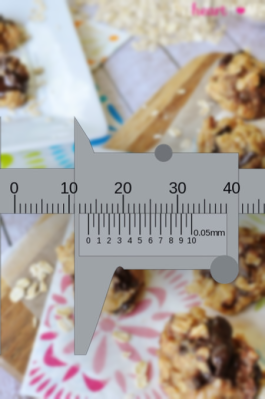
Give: 13.6,mm
